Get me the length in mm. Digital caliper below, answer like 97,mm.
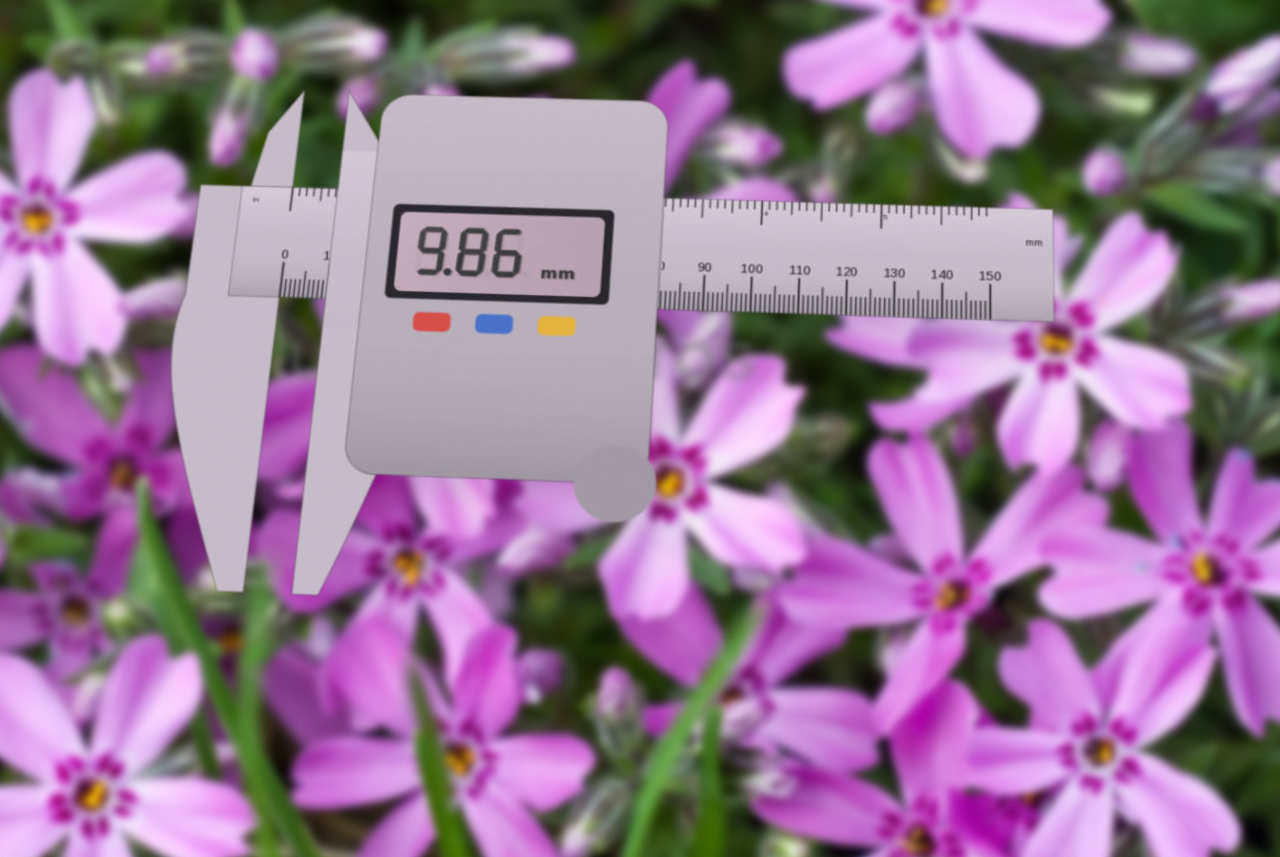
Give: 9.86,mm
